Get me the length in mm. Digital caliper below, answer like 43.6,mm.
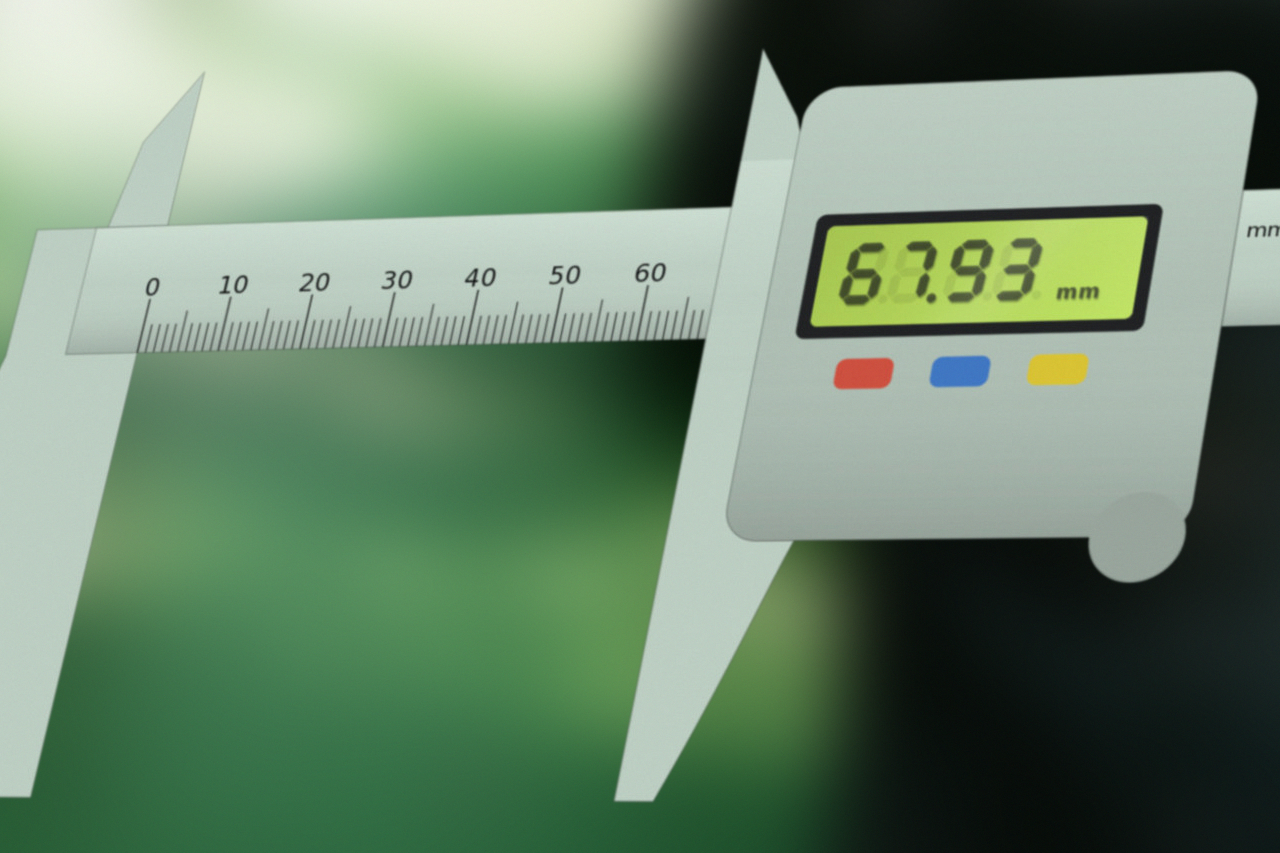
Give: 67.93,mm
